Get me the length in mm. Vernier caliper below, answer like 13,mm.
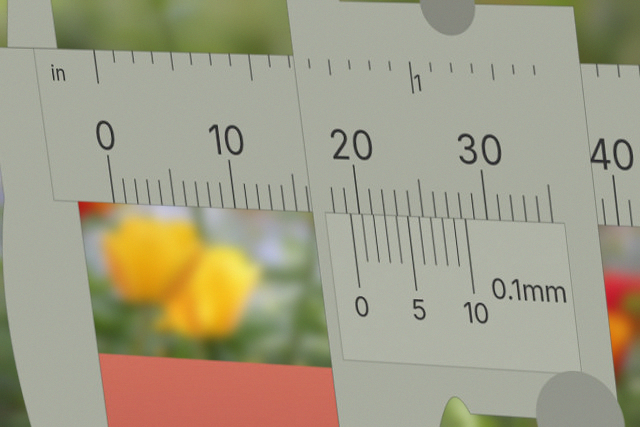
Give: 19.3,mm
